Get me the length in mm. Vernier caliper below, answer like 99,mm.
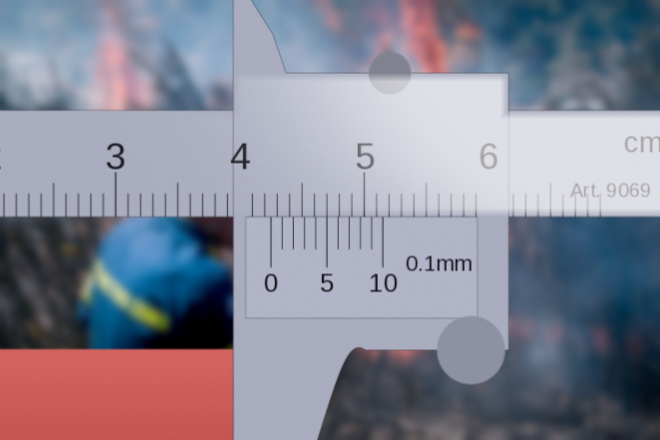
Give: 42.5,mm
